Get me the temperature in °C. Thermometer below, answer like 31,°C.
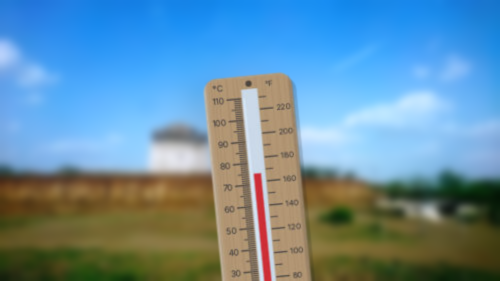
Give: 75,°C
